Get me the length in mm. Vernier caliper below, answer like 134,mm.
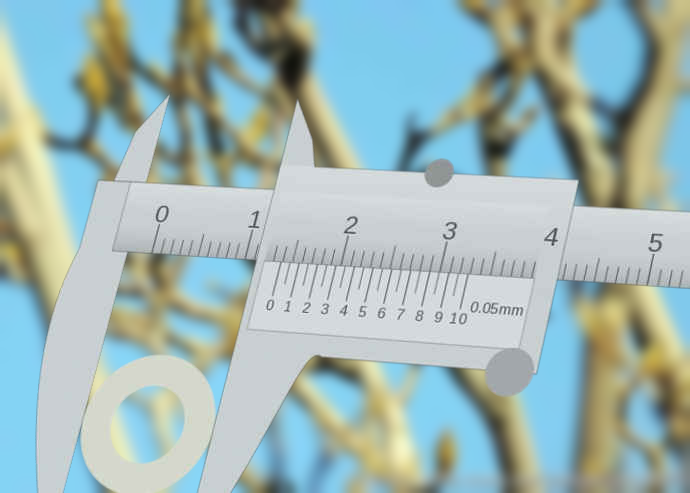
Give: 13.8,mm
